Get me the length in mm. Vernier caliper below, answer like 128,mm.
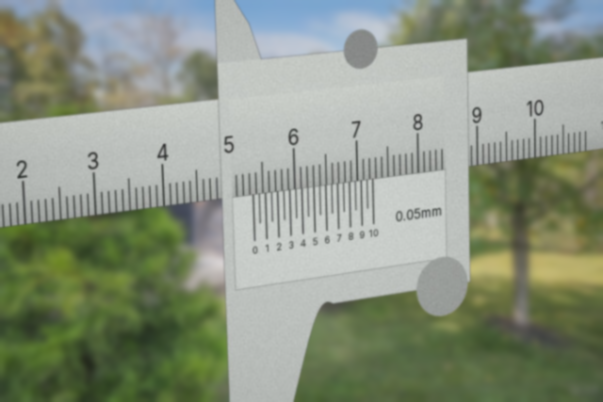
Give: 53.5,mm
